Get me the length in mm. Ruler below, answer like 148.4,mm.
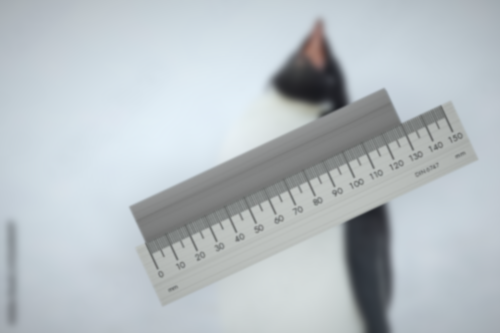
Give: 130,mm
